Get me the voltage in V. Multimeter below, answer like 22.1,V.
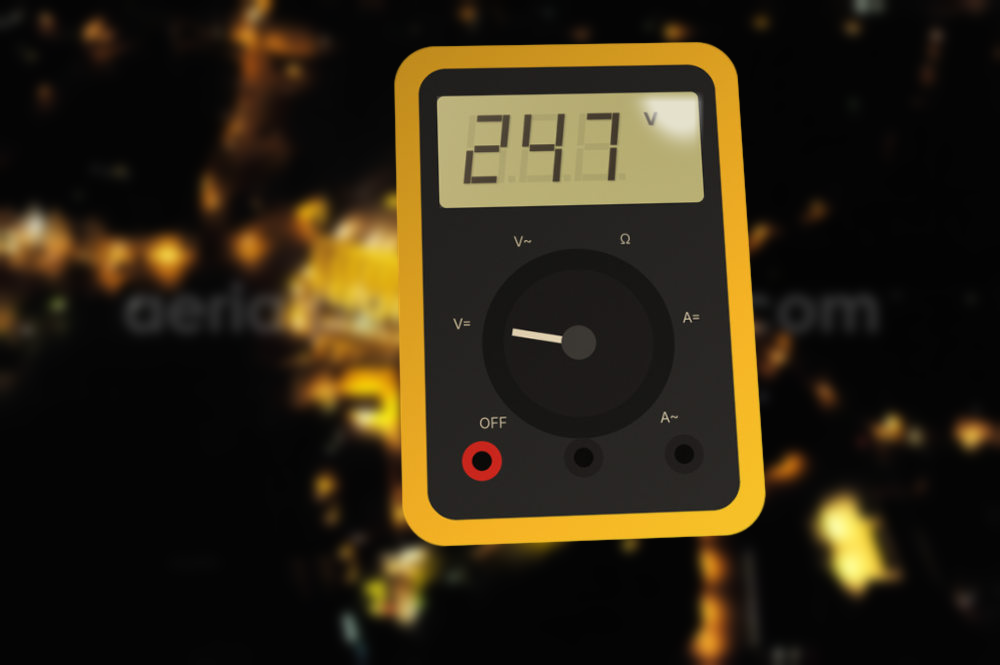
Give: 247,V
